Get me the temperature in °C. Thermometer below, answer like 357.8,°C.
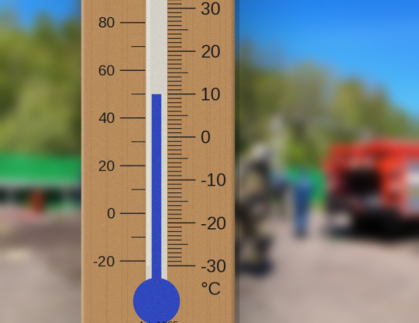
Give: 10,°C
